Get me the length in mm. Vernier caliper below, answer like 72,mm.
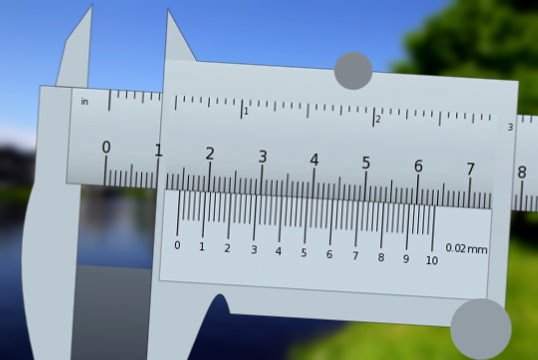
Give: 14.5,mm
